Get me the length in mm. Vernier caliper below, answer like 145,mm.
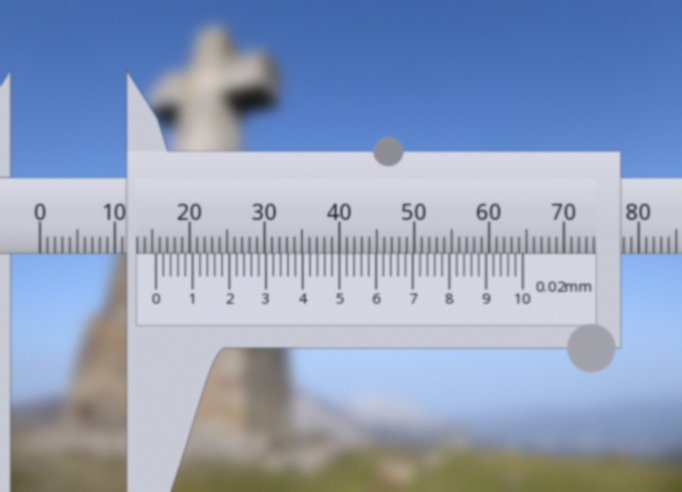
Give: 15.5,mm
